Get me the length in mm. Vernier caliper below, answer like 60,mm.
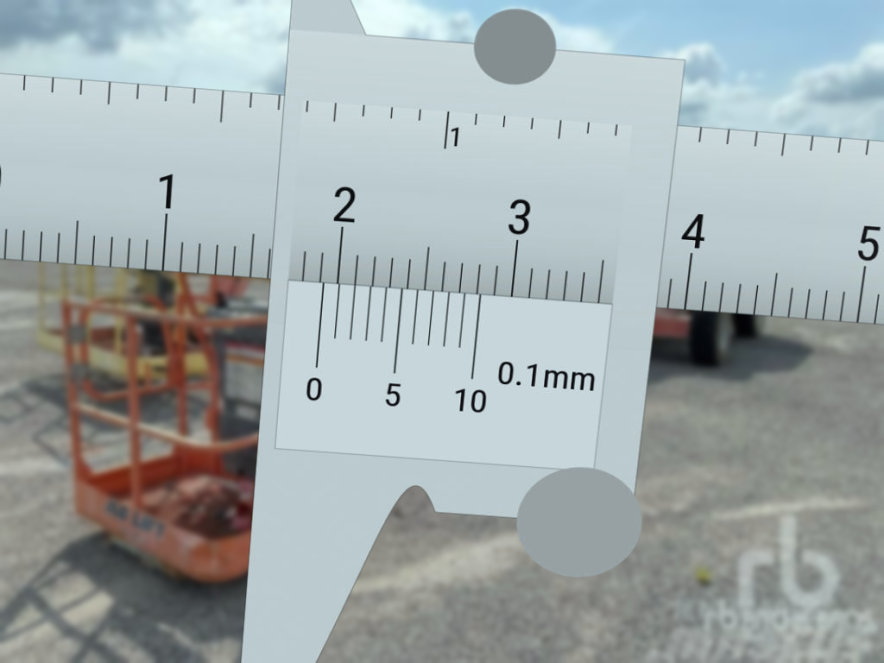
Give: 19.2,mm
